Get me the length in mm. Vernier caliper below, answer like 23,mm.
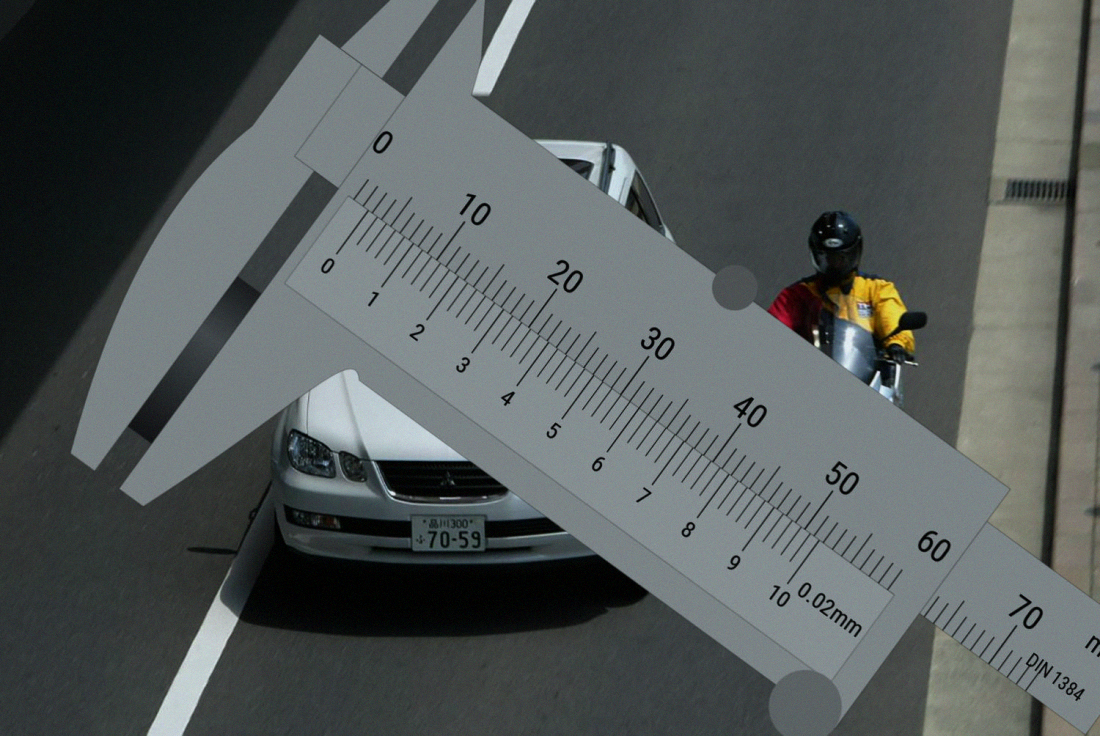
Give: 2.6,mm
